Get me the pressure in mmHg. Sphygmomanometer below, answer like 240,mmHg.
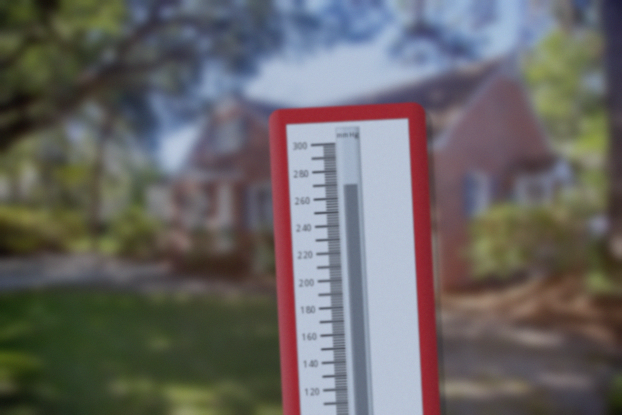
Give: 270,mmHg
